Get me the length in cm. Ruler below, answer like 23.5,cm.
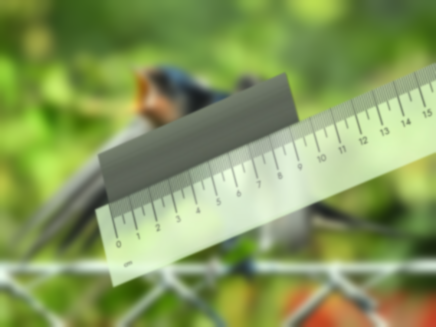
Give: 9.5,cm
